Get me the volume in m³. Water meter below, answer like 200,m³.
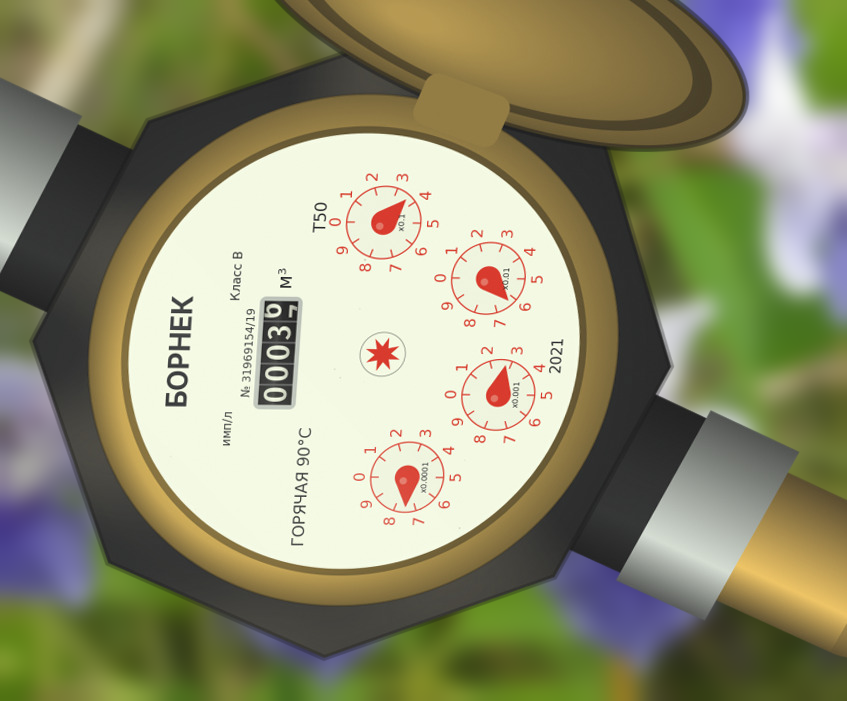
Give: 36.3627,m³
